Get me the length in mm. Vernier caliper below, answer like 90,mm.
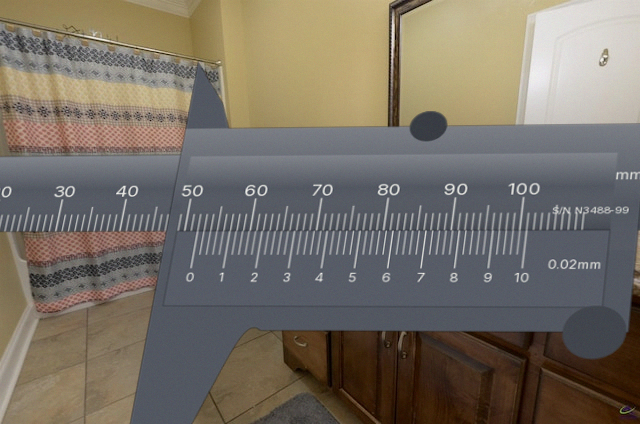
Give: 52.0,mm
